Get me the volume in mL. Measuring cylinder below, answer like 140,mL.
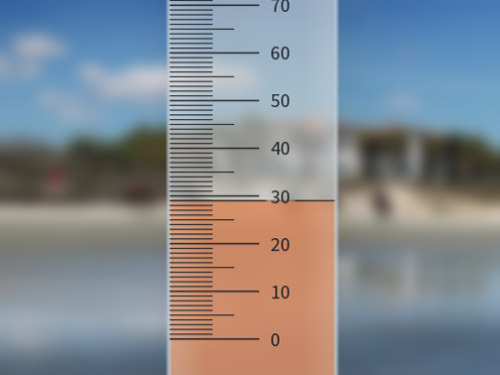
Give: 29,mL
